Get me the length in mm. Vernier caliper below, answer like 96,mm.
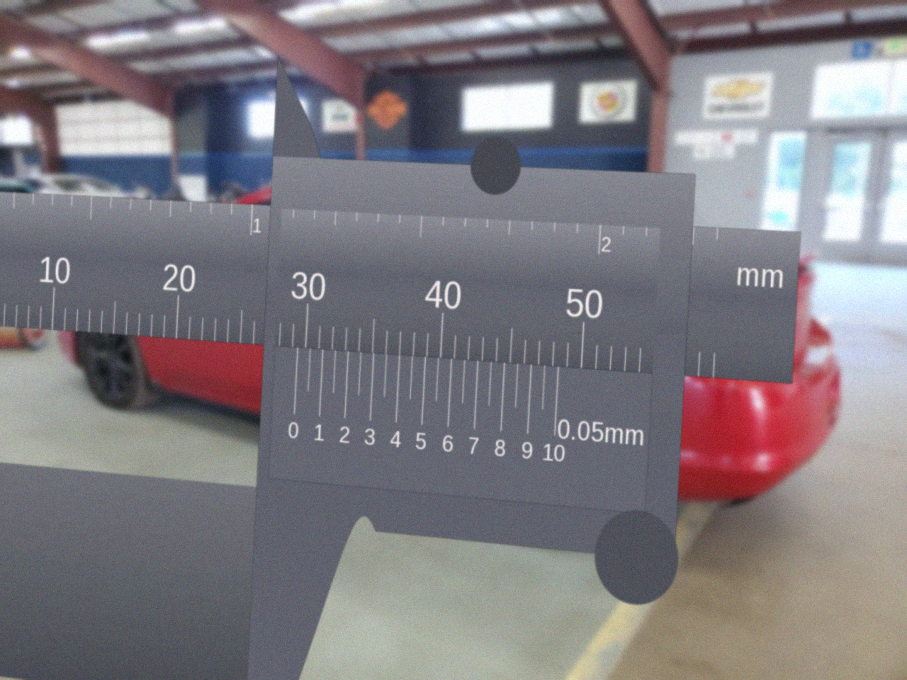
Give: 29.4,mm
